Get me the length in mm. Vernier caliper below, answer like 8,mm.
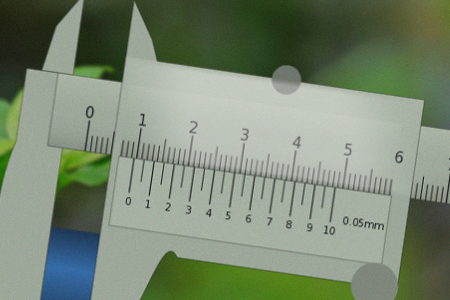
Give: 9.5,mm
